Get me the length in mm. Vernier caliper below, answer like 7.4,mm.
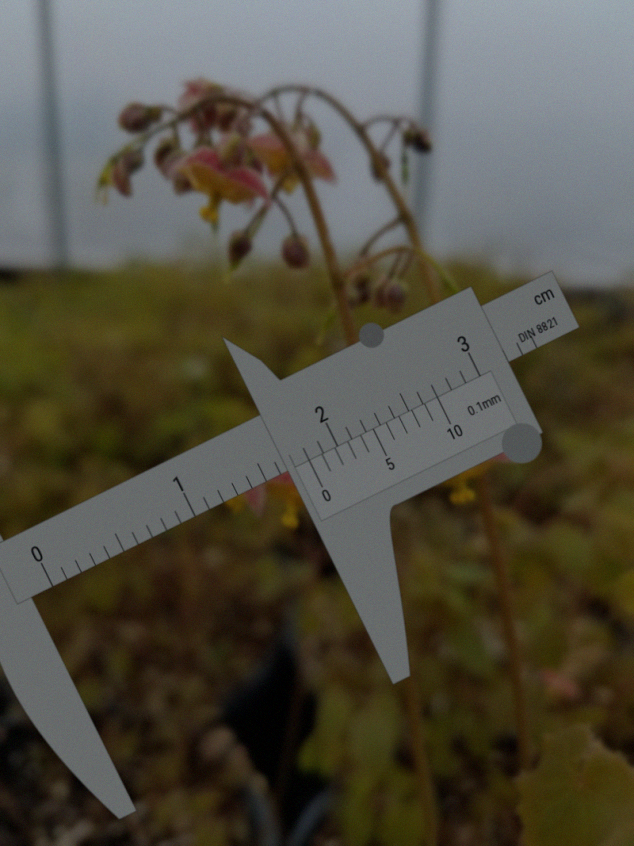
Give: 18.0,mm
